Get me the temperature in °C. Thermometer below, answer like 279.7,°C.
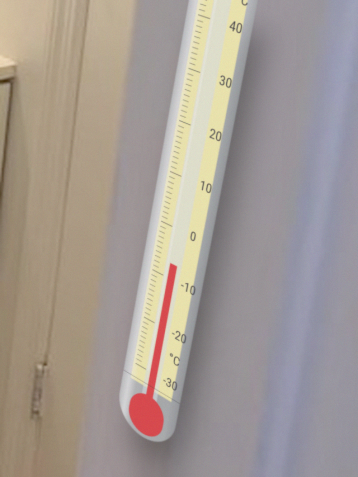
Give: -7,°C
